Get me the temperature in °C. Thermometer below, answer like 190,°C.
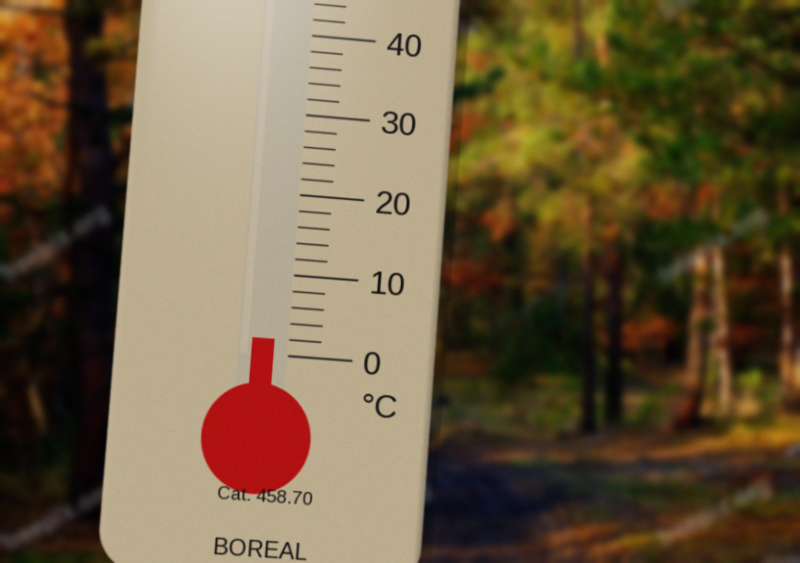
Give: 2,°C
